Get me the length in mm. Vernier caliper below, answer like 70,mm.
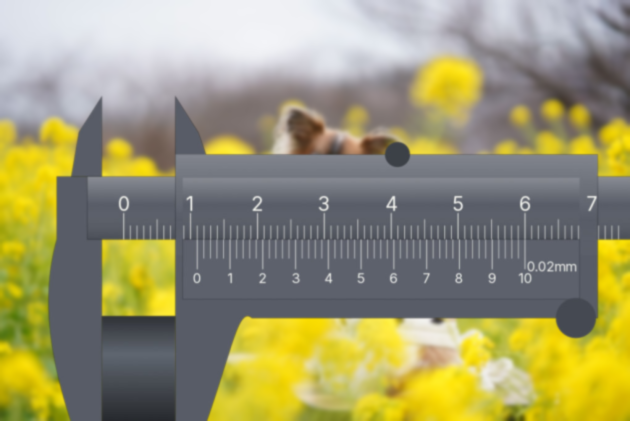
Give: 11.0,mm
